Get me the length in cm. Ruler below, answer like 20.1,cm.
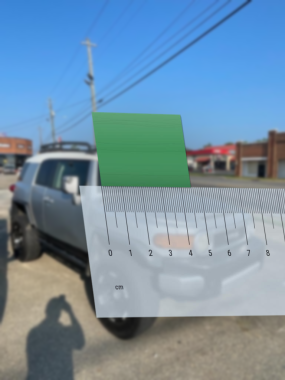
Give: 4.5,cm
